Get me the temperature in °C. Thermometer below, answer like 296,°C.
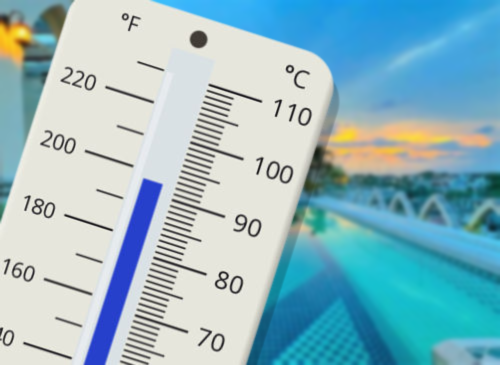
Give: 92,°C
